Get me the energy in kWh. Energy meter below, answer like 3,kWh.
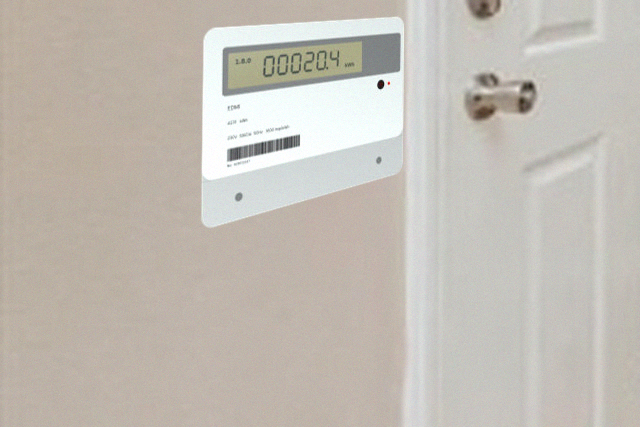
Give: 20.4,kWh
